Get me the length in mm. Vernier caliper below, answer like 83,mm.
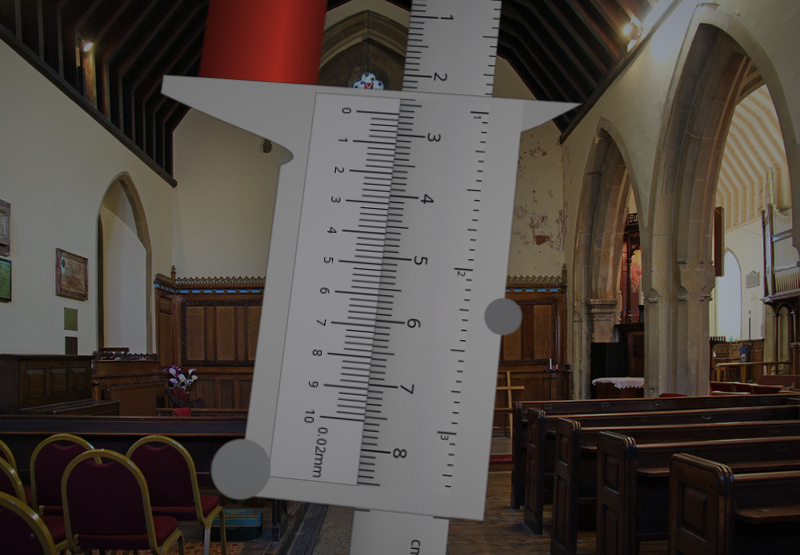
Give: 26.6,mm
